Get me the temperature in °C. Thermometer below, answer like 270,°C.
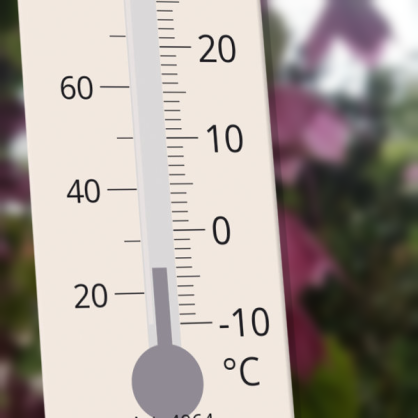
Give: -4,°C
